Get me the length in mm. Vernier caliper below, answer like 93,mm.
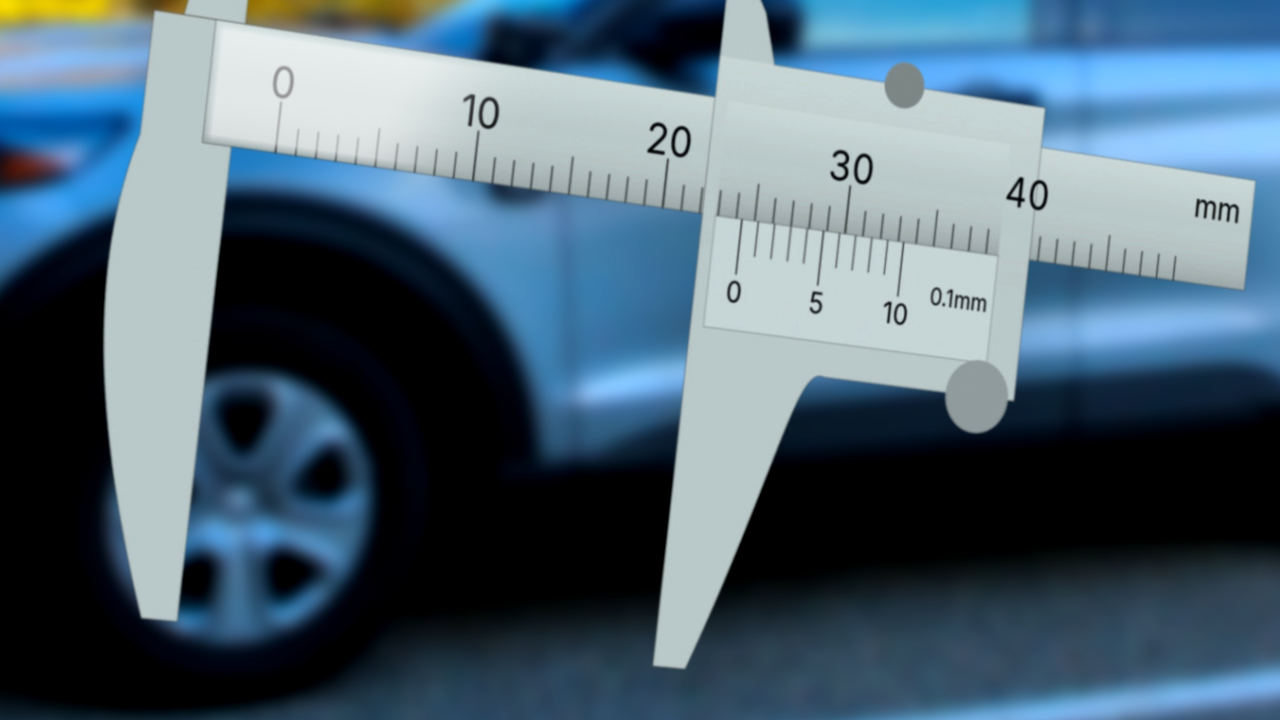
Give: 24.3,mm
